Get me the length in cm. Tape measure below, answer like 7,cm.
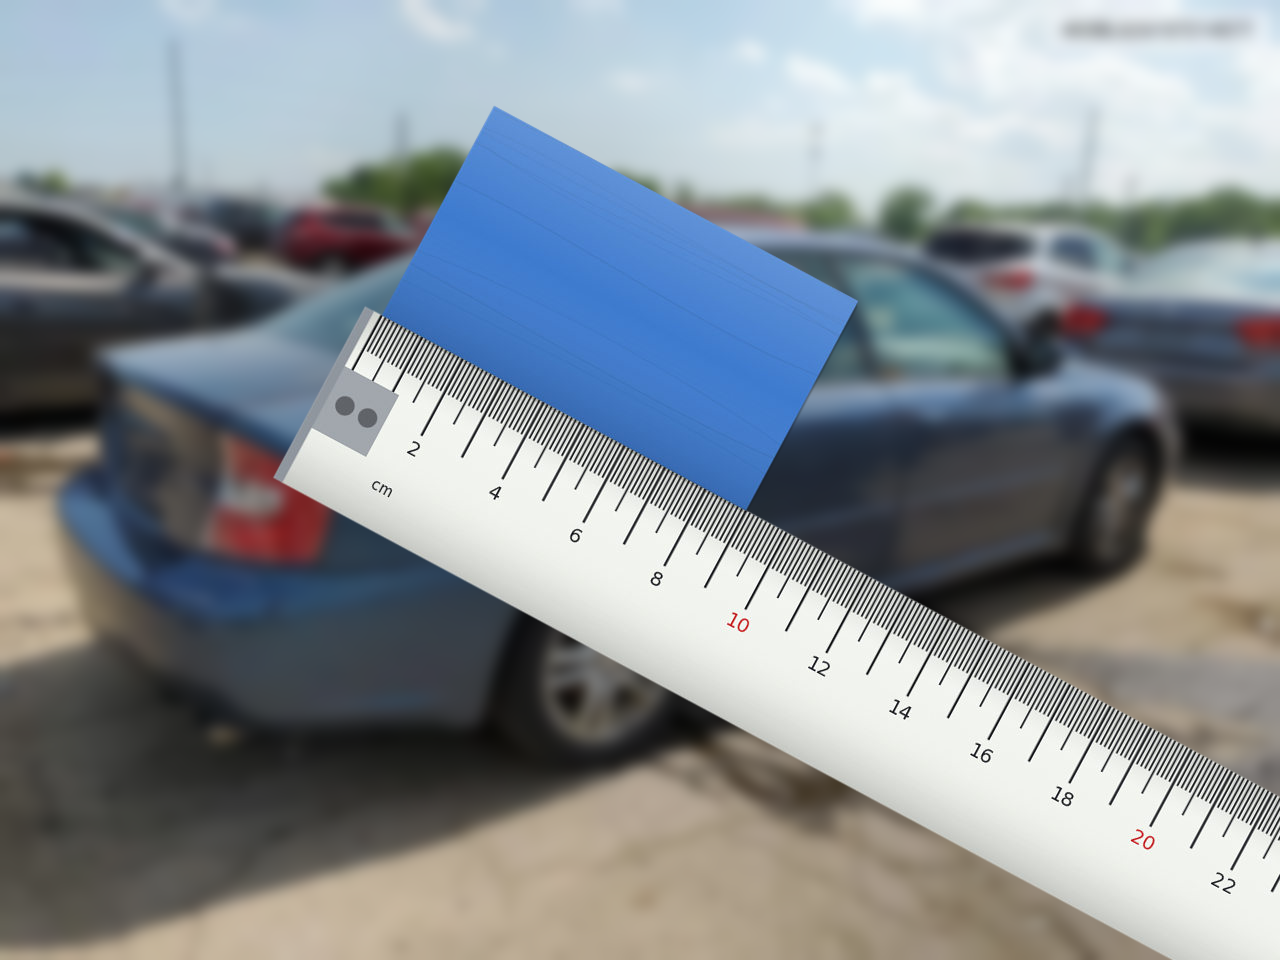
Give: 9,cm
